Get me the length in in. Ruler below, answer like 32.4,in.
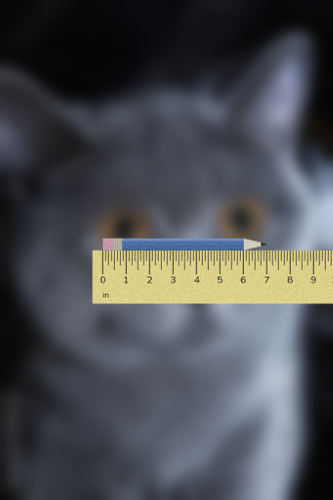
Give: 7,in
